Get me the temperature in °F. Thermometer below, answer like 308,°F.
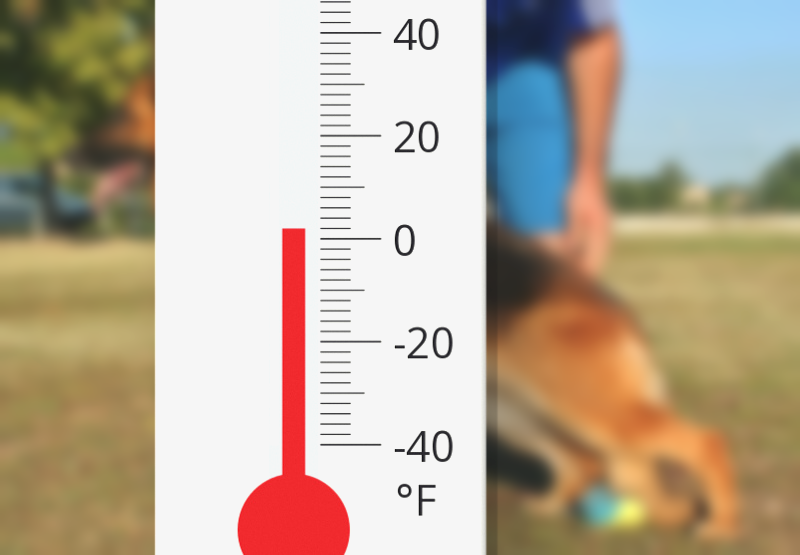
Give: 2,°F
